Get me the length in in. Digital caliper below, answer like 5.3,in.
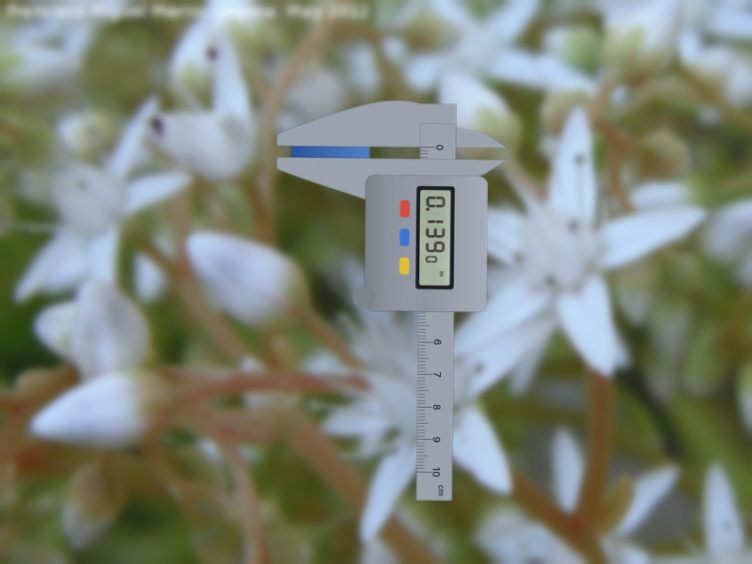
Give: 0.1390,in
